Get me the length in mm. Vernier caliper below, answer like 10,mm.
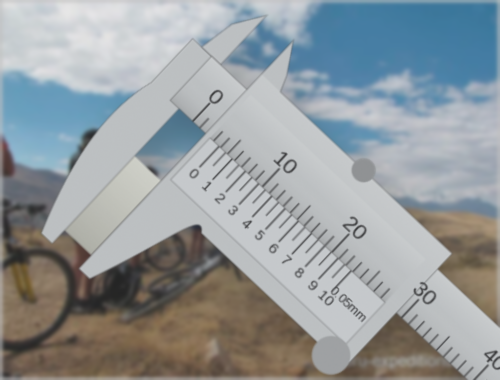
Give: 3.8,mm
